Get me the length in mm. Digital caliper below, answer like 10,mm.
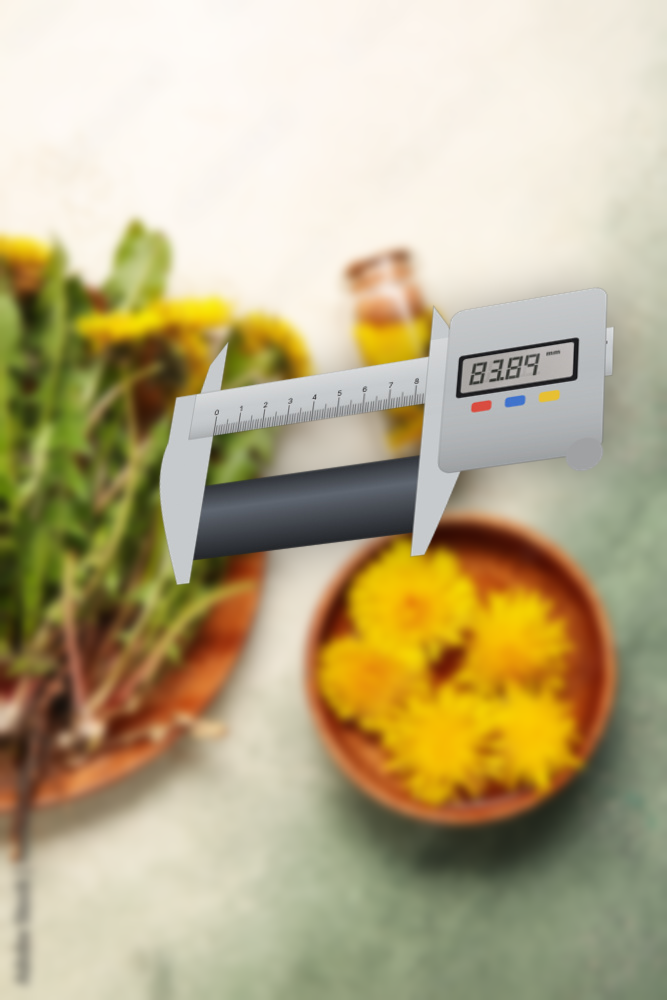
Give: 83.89,mm
